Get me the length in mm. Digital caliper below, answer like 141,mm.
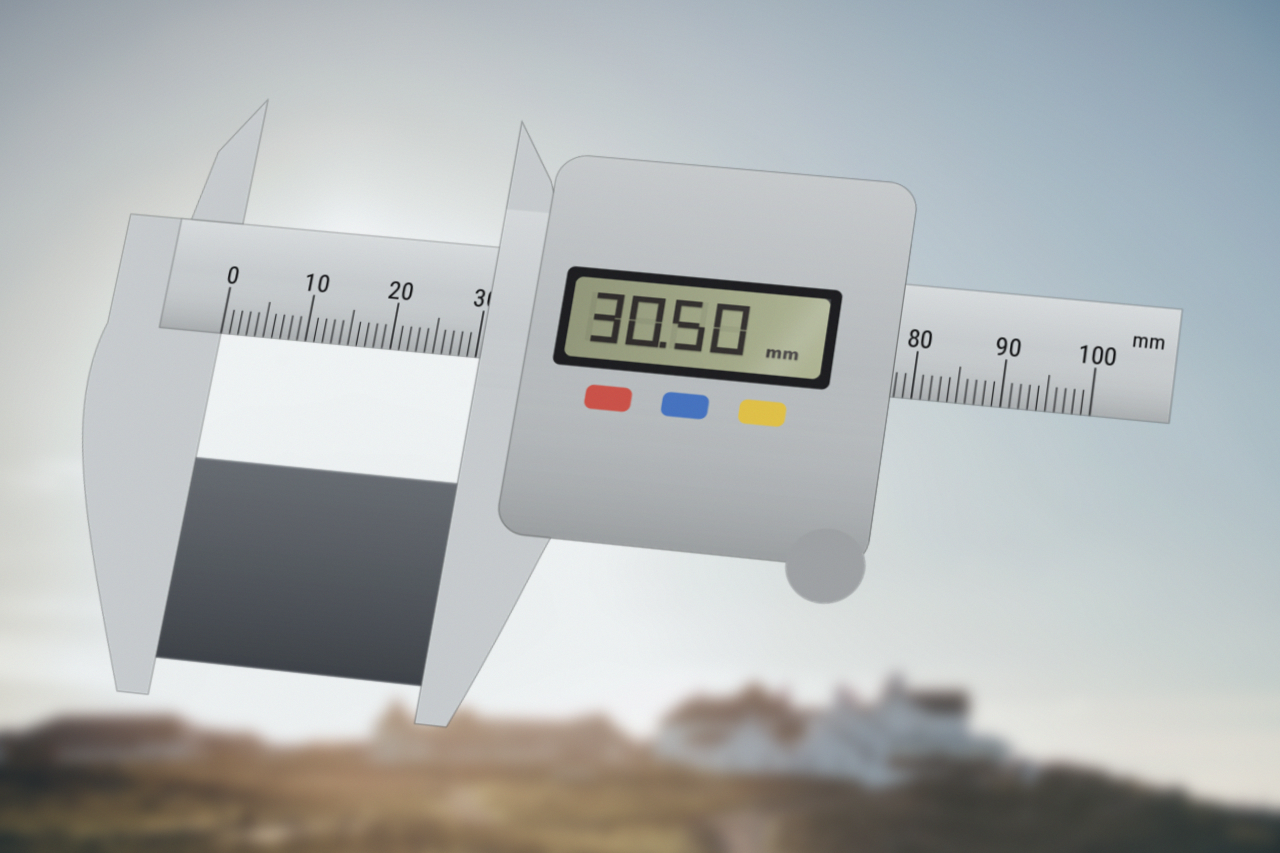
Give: 30.50,mm
